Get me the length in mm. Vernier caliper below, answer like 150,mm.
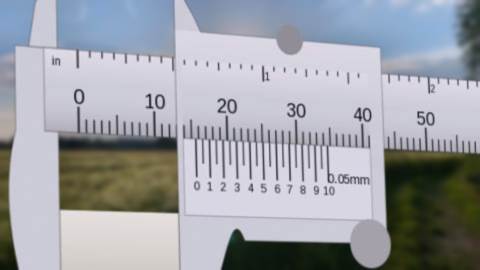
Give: 15.6,mm
